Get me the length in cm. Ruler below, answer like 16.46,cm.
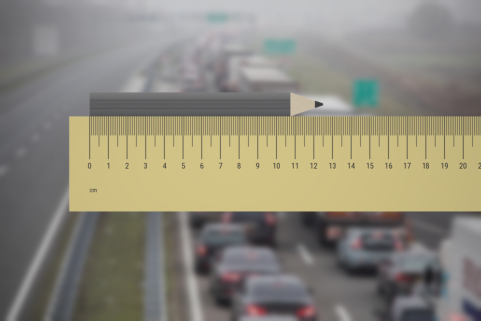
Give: 12.5,cm
